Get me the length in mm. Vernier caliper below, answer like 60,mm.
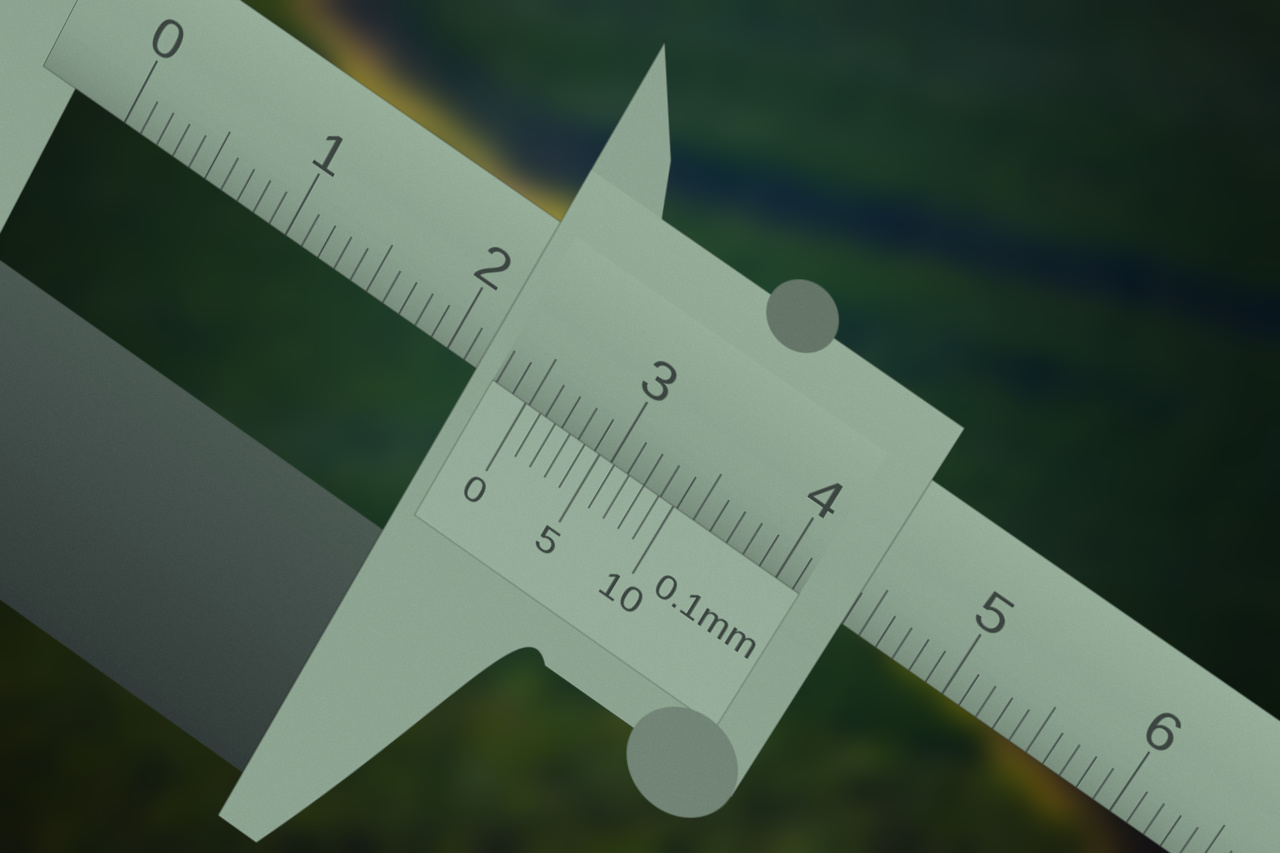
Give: 24.8,mm
